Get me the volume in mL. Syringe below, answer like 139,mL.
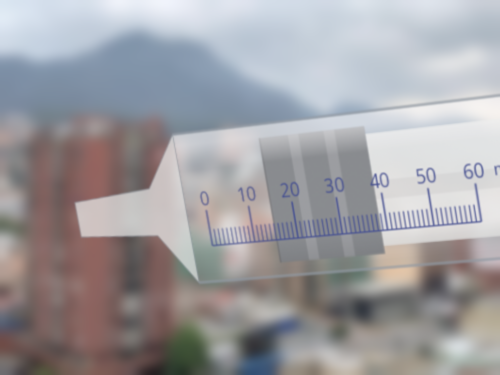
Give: 15,mL
